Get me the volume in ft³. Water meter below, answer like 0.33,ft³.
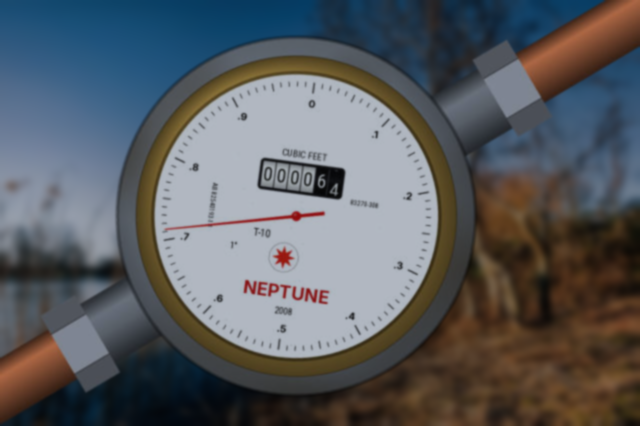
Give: 63.71,ft³
